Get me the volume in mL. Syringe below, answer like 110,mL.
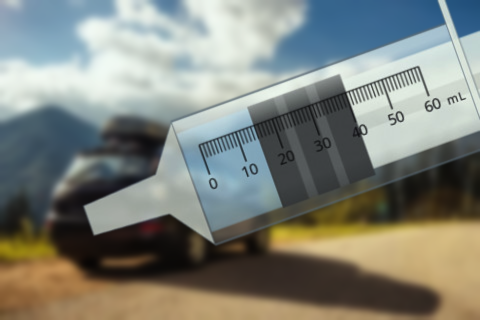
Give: 15,mL
